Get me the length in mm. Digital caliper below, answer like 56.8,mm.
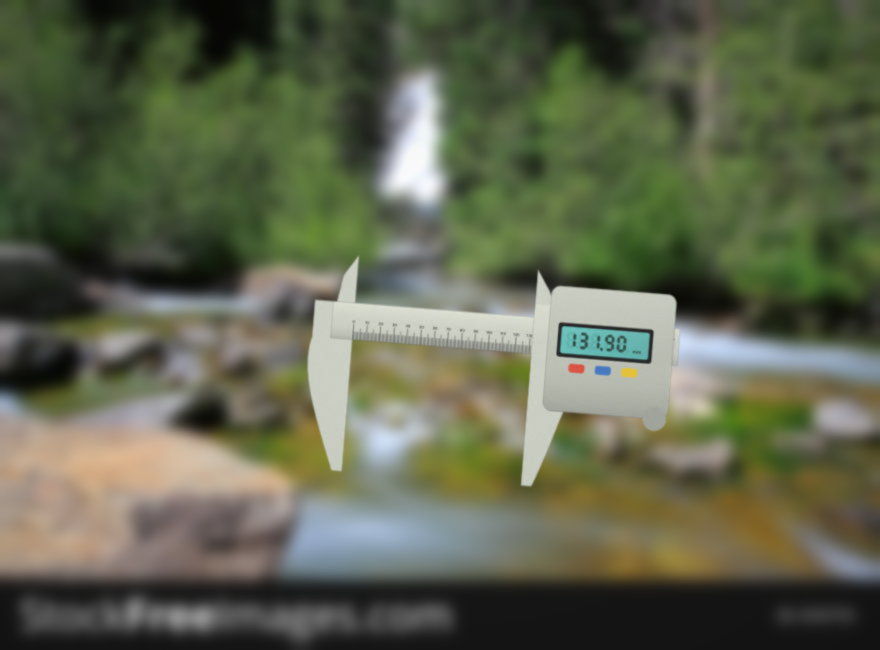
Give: 131.90,mm
